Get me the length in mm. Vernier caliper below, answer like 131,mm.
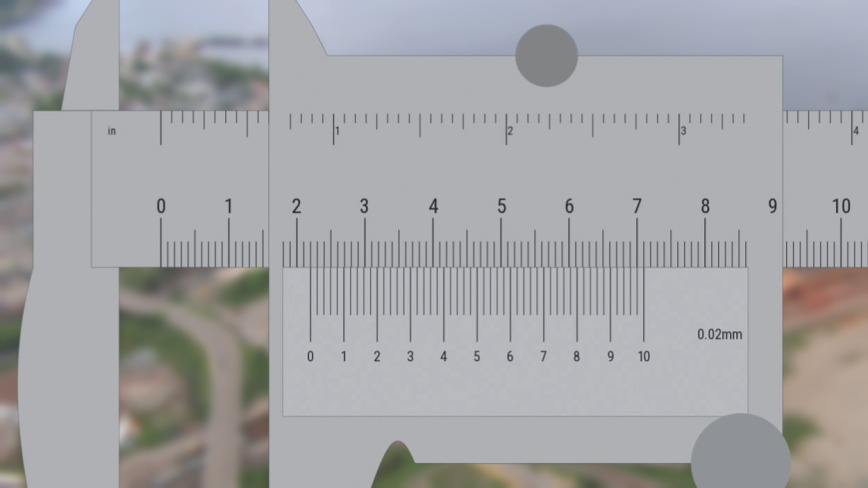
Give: 22.0,mm
